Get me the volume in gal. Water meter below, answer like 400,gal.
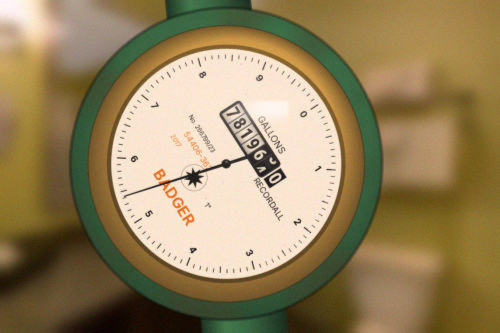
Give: 7819635.4,gal
